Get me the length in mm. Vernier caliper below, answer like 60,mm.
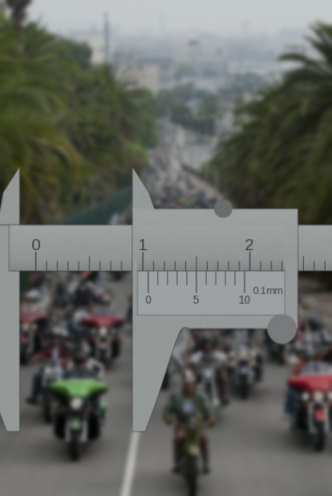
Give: 10.5,mm
